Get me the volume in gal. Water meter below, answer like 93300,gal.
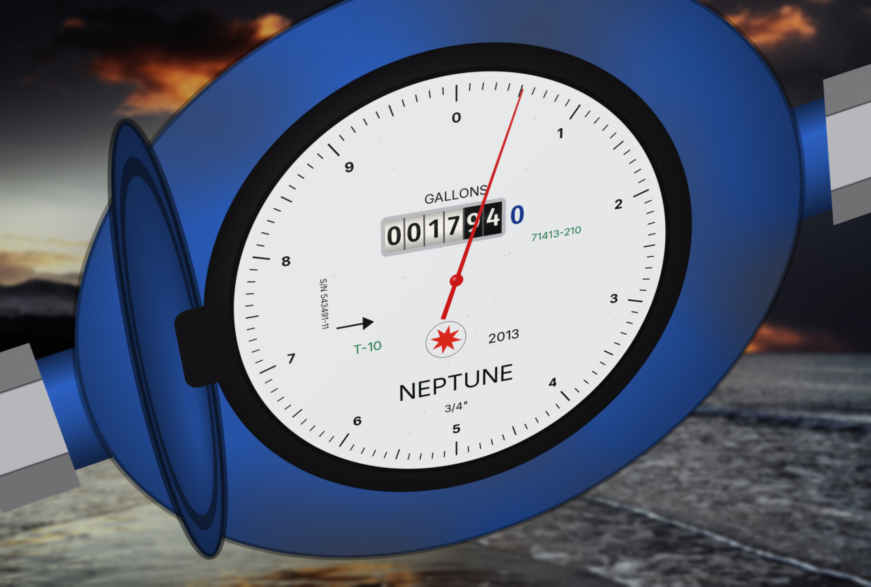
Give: 17940.5,gal
